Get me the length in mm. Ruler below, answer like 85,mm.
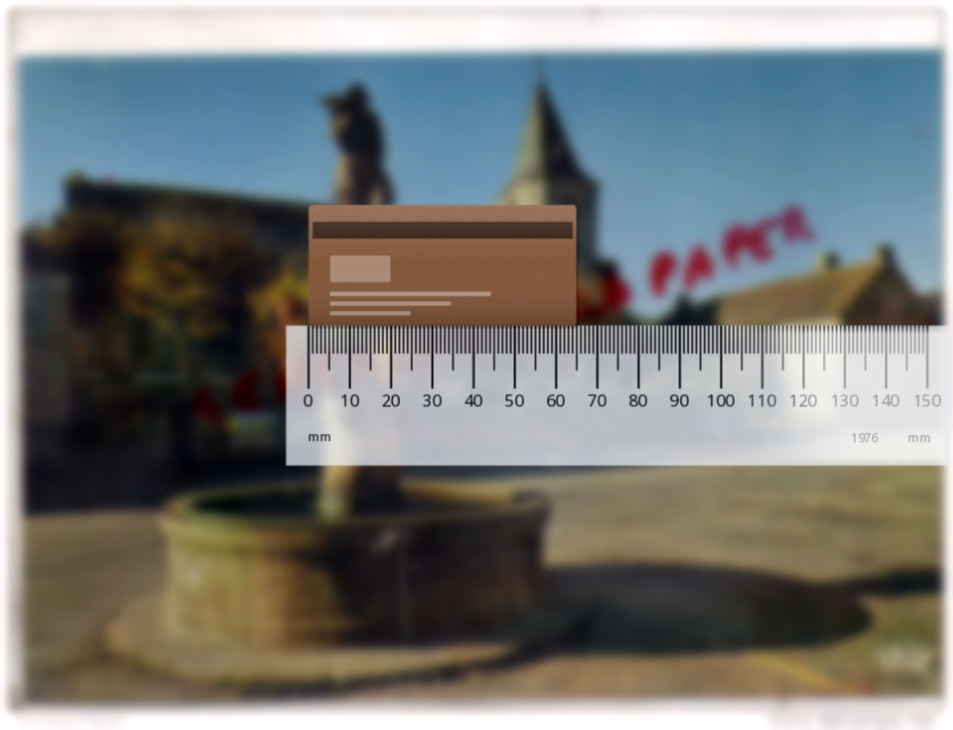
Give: 65,mm
